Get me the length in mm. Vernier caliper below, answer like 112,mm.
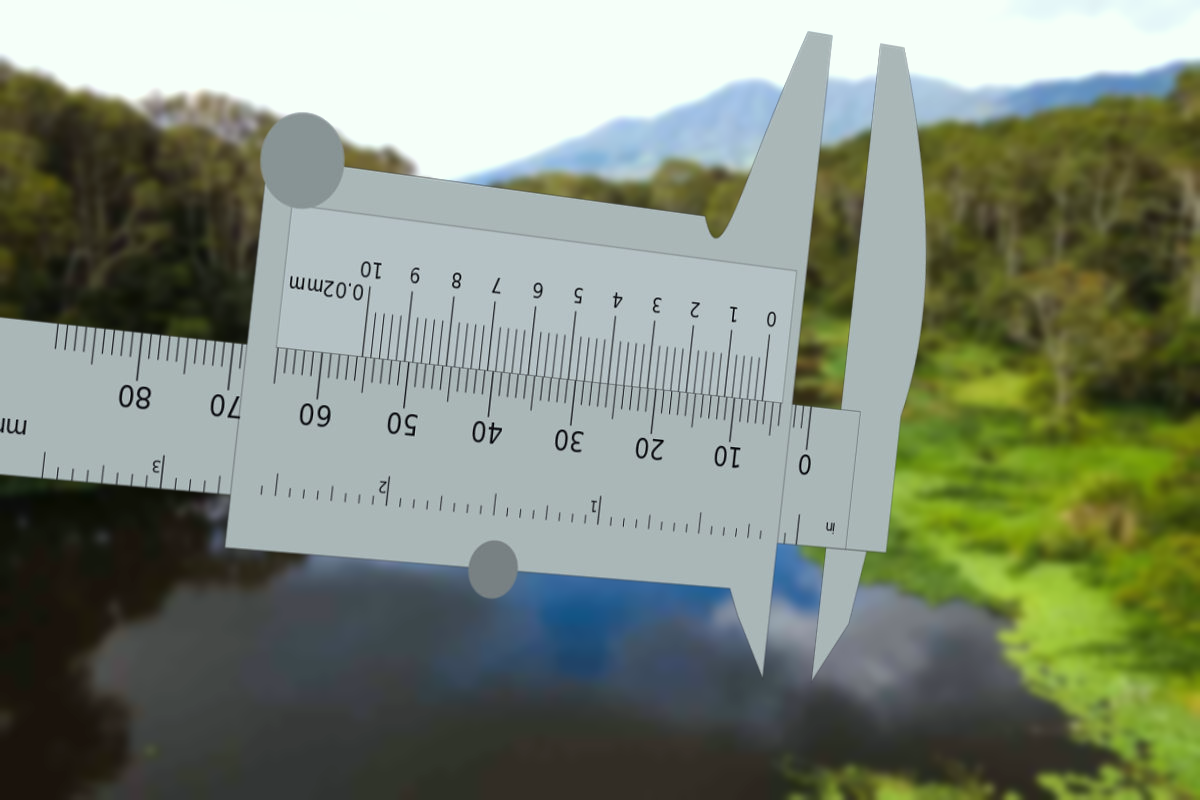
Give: 6.4,mm
